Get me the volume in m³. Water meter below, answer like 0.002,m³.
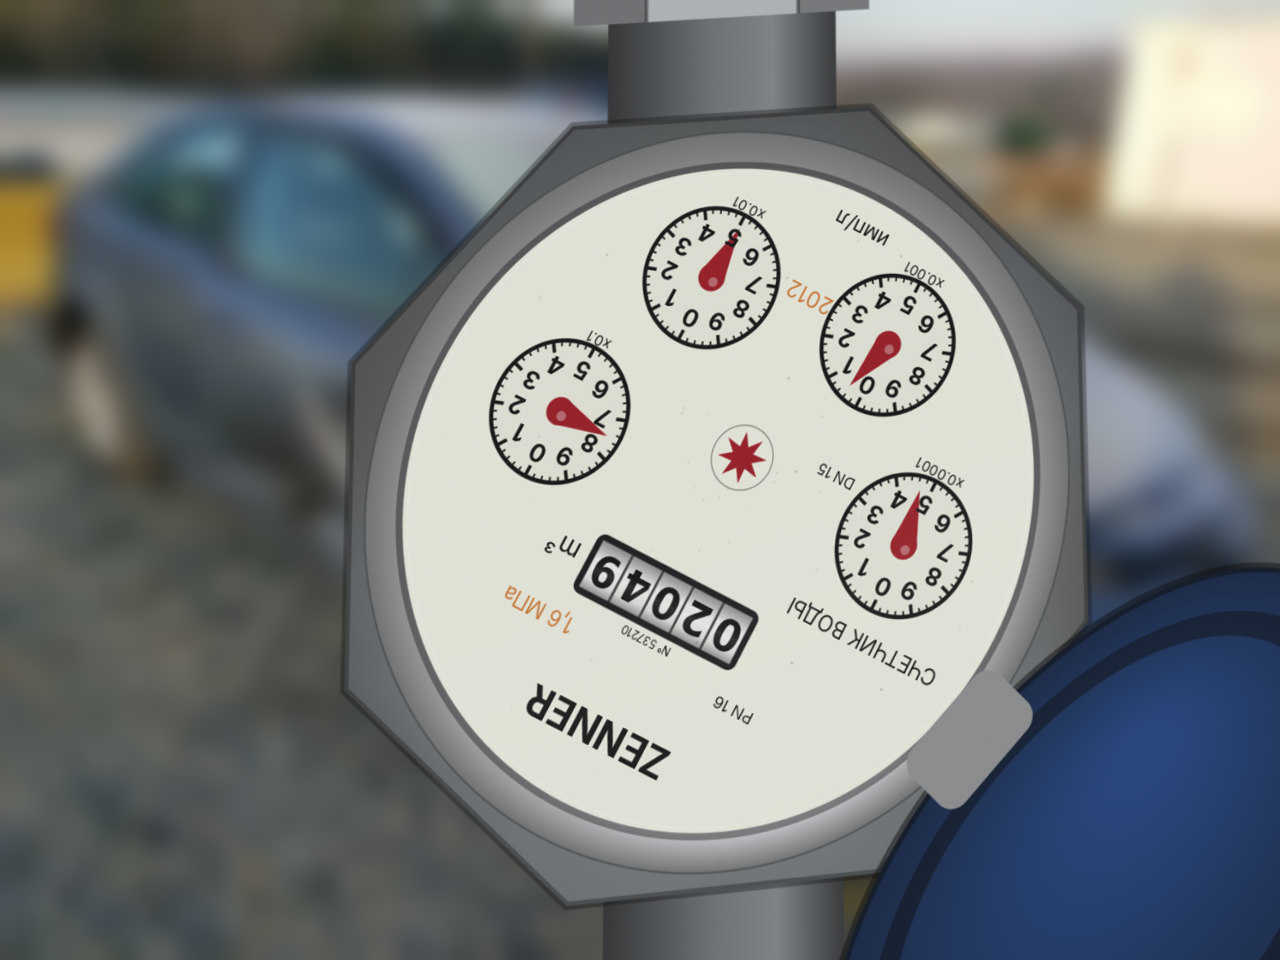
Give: 2049.7504,m³
